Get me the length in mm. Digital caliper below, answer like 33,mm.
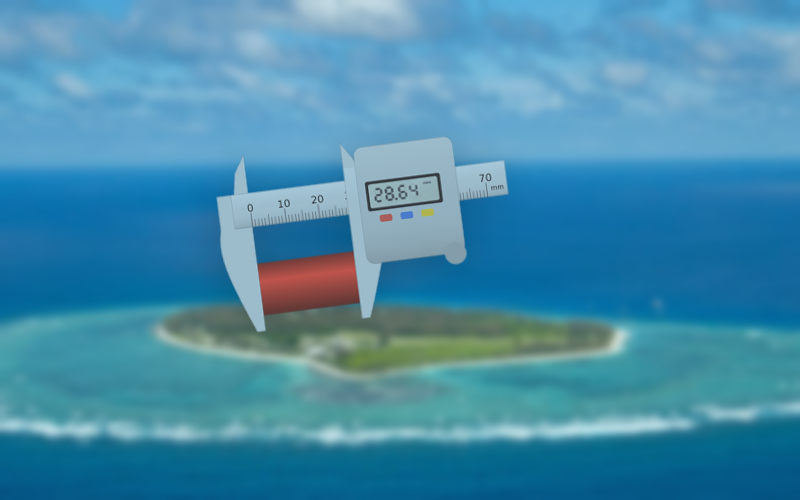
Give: 28.64,mm
